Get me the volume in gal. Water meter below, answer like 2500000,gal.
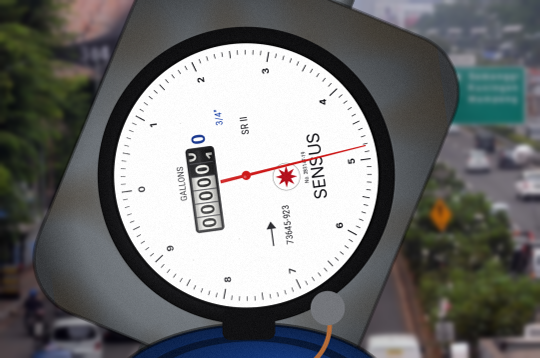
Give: 4.8,gal
